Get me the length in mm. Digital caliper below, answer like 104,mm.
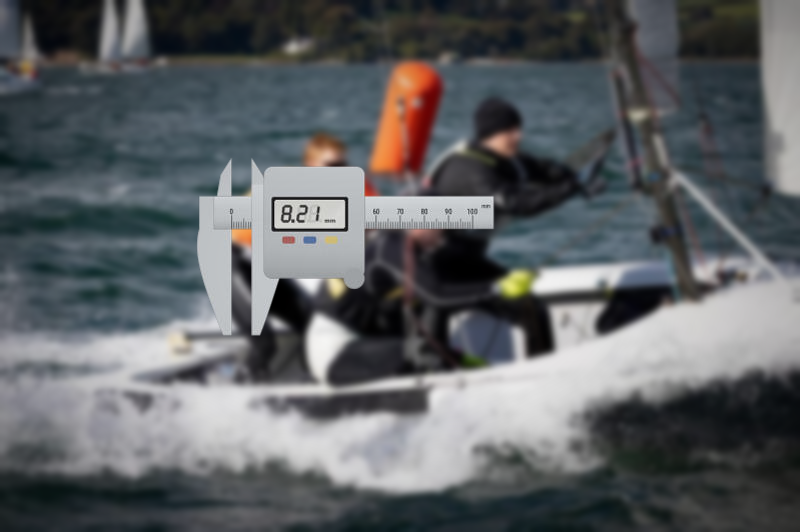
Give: 8.21,mm
